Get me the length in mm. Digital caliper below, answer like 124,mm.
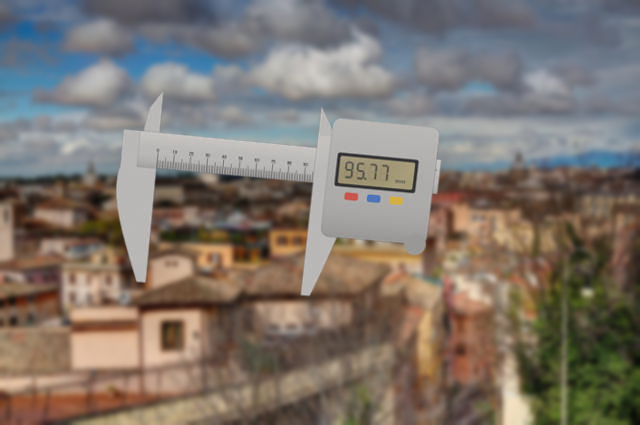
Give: 95.77,mm
